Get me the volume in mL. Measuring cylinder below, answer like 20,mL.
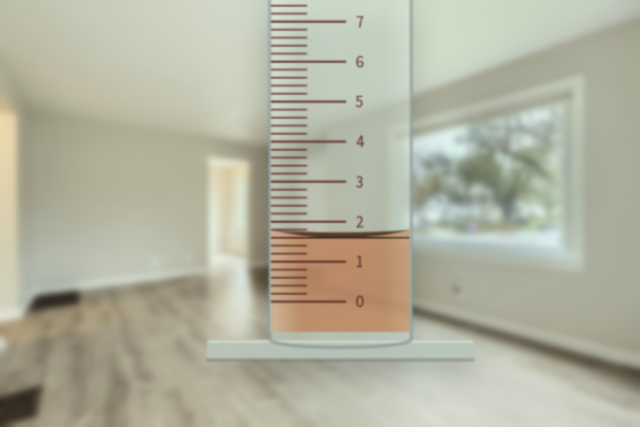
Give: 1.6,mL
